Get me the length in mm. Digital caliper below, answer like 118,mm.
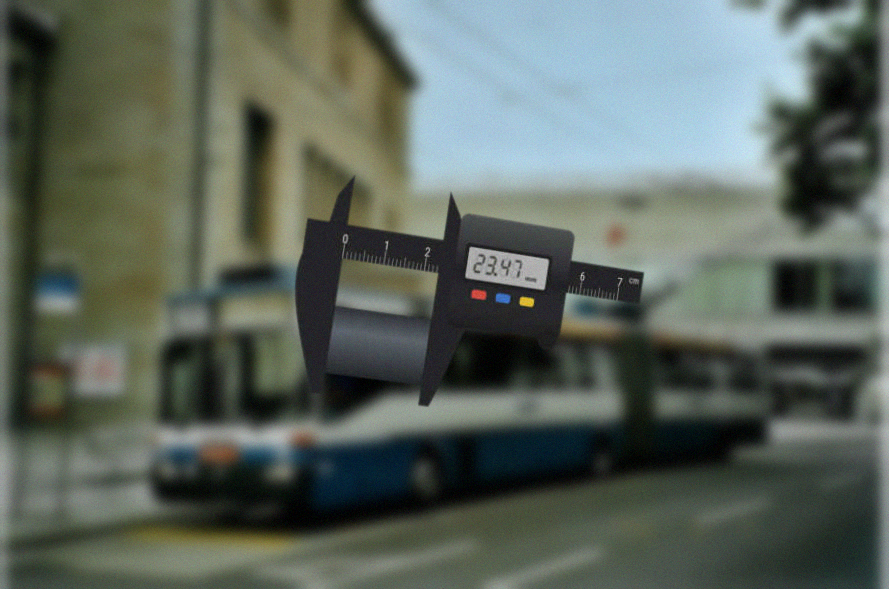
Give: 23.47,mm
